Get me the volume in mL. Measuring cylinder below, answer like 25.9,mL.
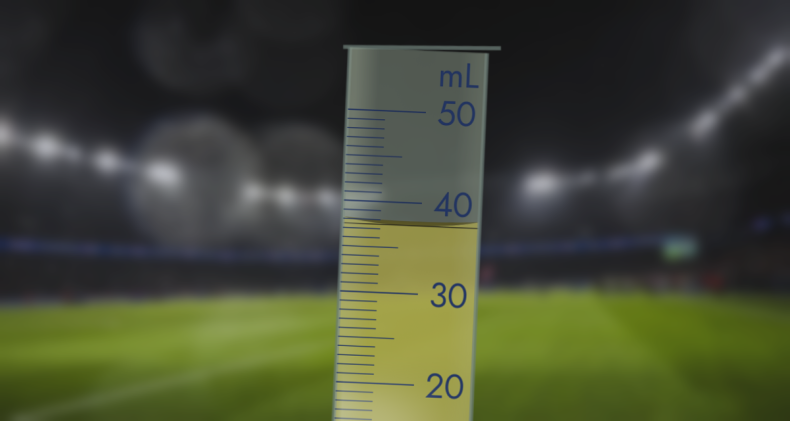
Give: 37.5,mL
